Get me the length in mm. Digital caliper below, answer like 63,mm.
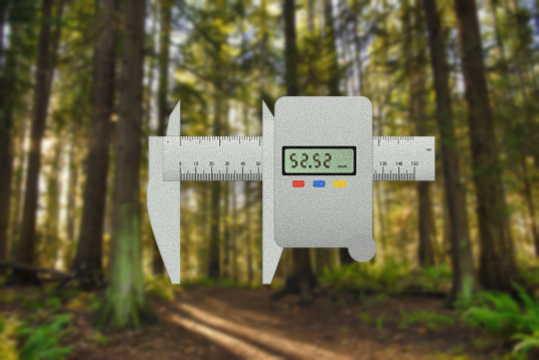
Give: 52.52,mm
